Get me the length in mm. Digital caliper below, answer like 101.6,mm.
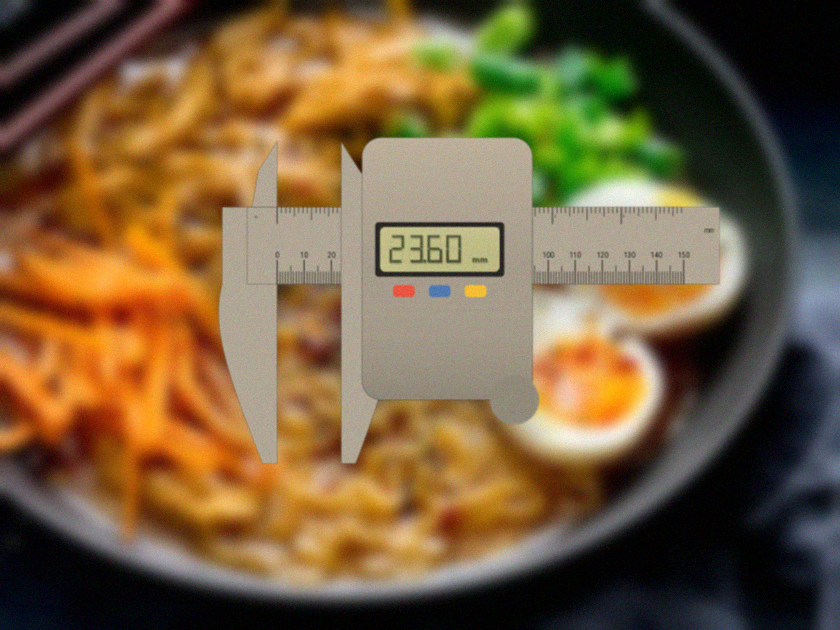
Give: 23.60,mm
